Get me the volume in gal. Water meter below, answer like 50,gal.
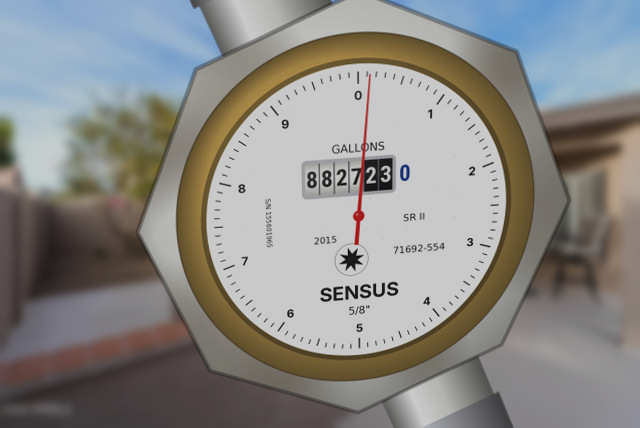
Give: 8827230.1,gal
